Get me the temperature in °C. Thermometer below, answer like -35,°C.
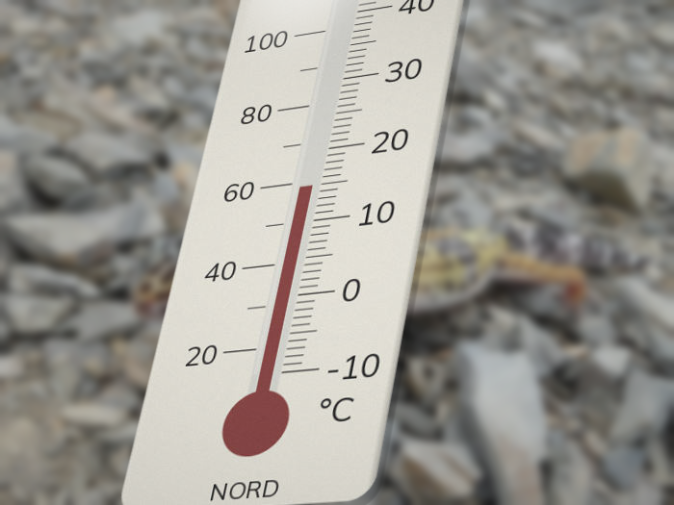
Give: 15,°C
